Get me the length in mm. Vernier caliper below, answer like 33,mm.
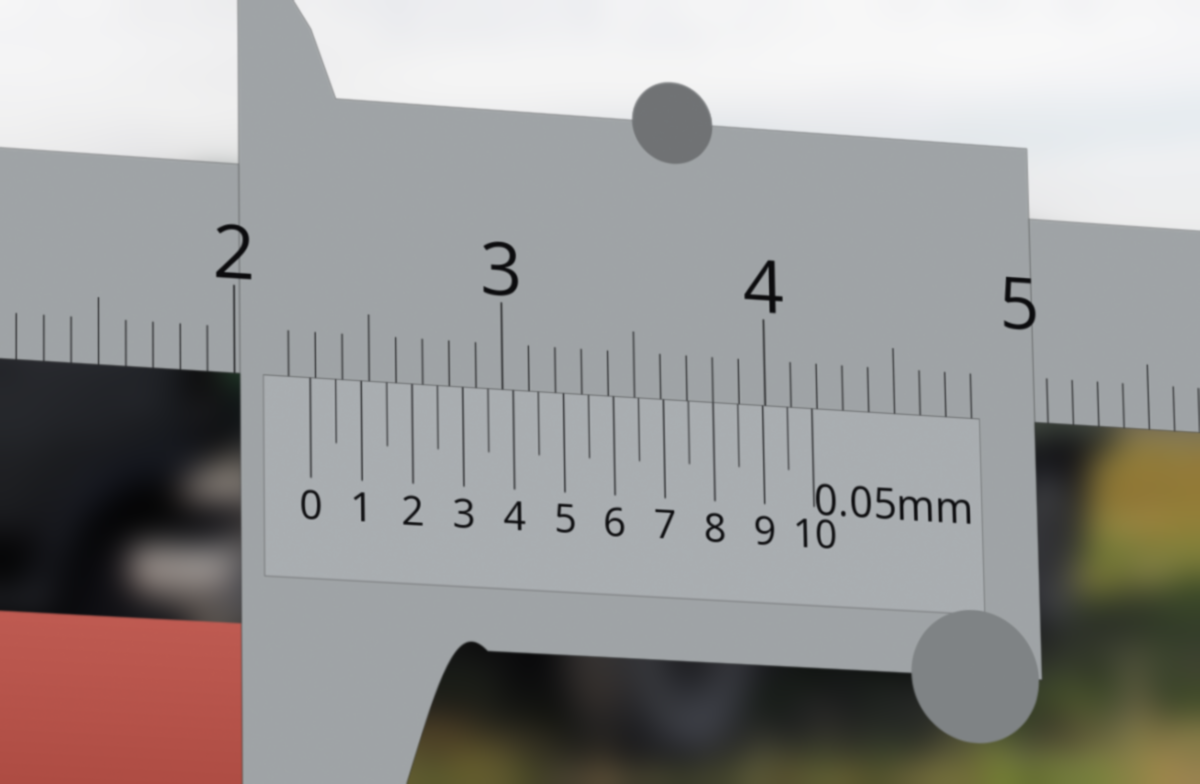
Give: 22.8,mm
